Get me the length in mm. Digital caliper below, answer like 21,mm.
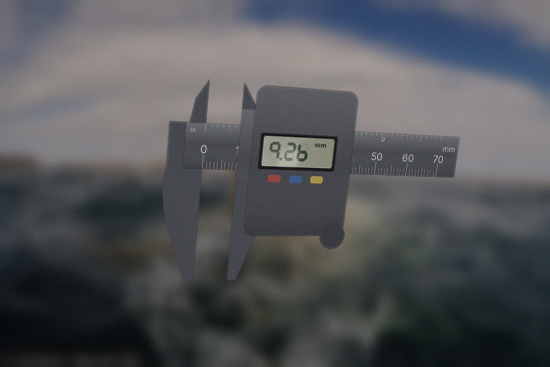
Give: 9.26,mm
